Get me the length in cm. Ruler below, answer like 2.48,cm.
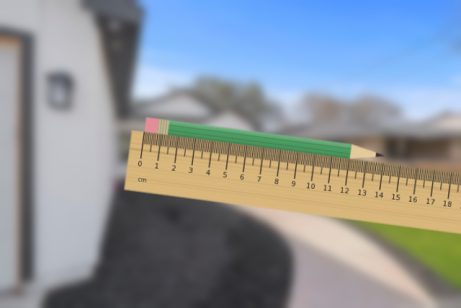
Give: 14,cm
